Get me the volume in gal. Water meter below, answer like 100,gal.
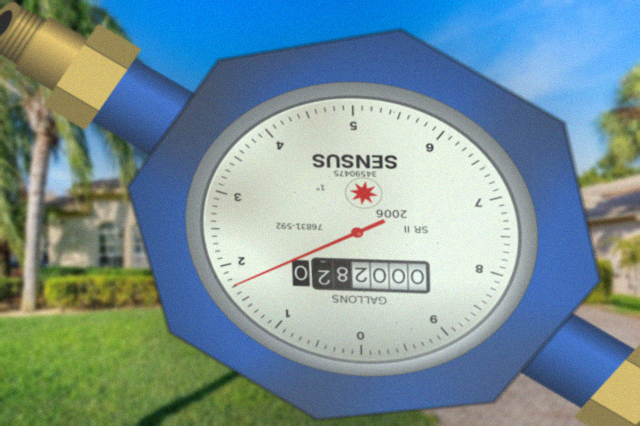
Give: 2821.7,gal
